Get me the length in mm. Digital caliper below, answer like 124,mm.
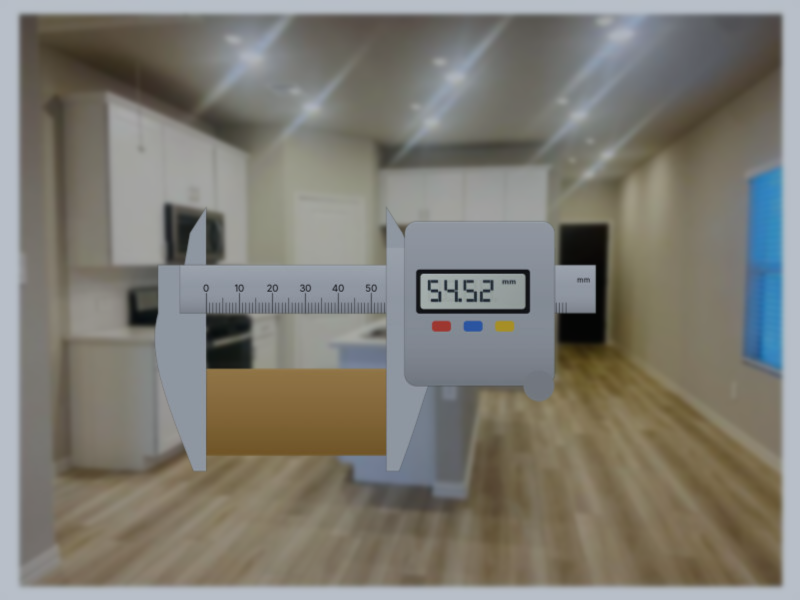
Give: 54.52,mm
